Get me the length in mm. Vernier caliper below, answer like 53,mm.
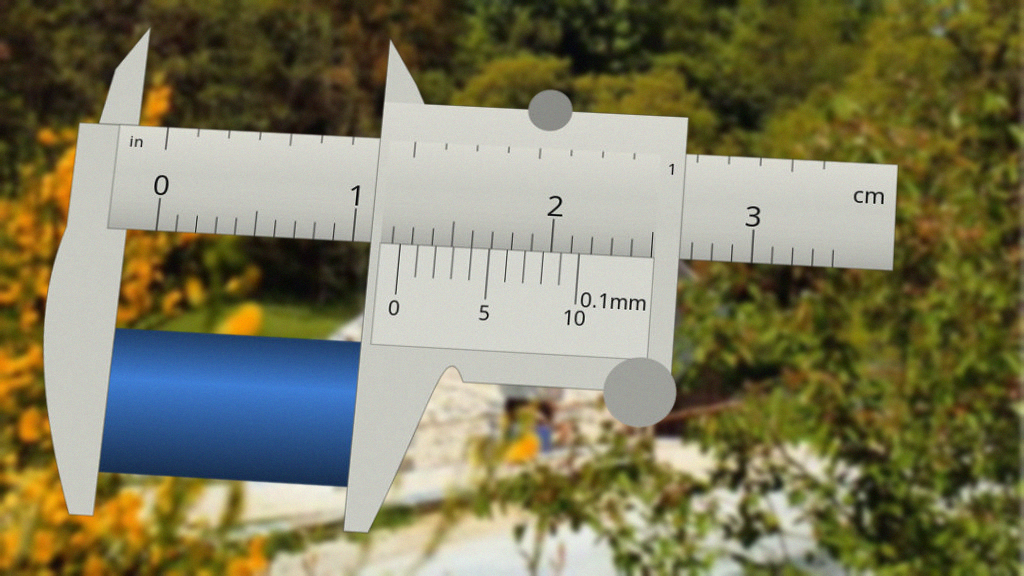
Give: 12.4,mm
